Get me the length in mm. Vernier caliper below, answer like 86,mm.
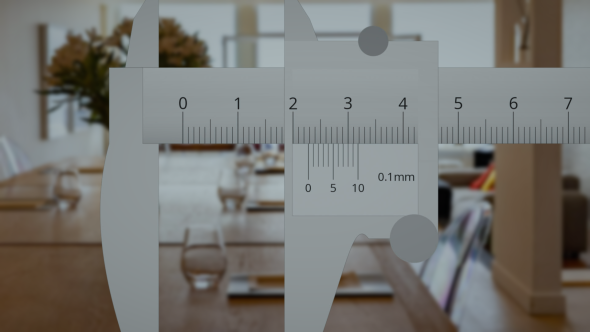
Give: 22.8,mm
